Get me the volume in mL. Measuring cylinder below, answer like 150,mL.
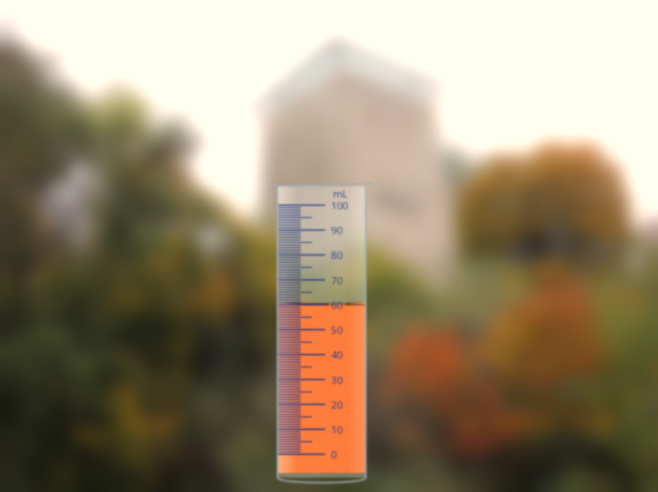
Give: 60,mL
